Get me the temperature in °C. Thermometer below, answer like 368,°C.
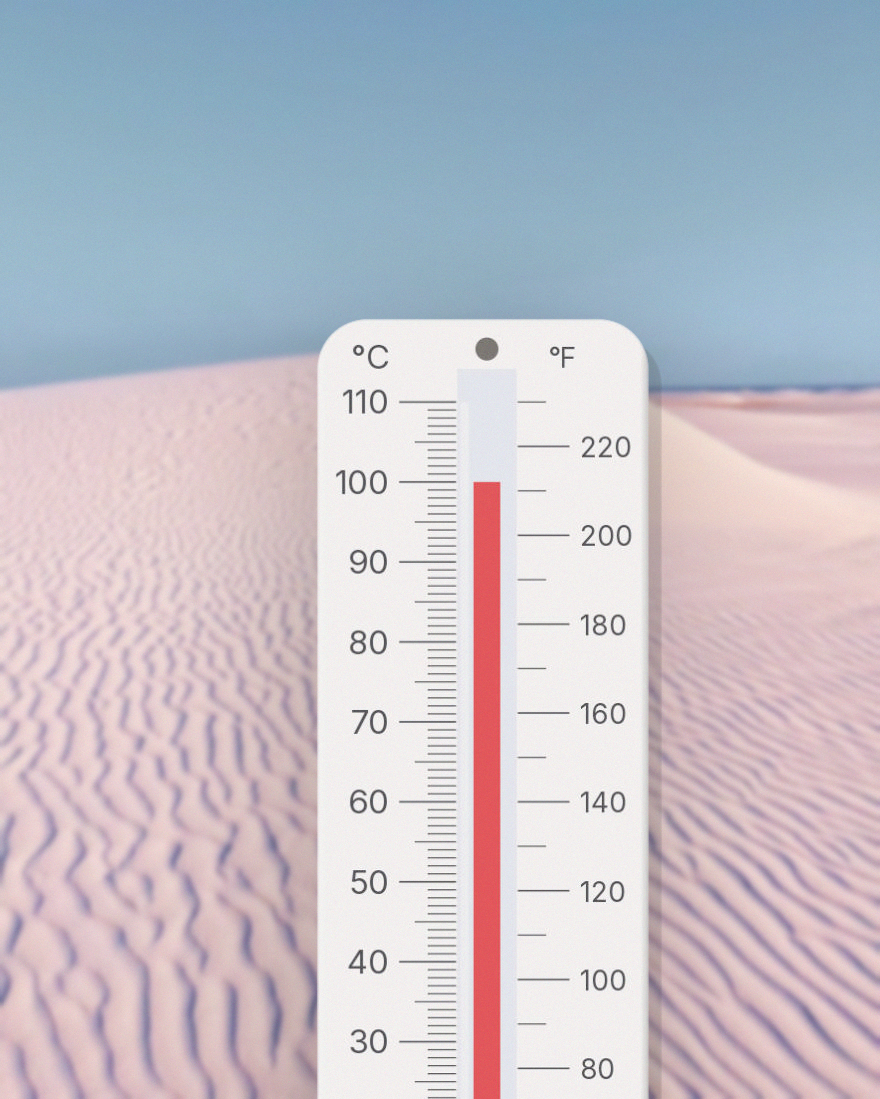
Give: 100,°C
